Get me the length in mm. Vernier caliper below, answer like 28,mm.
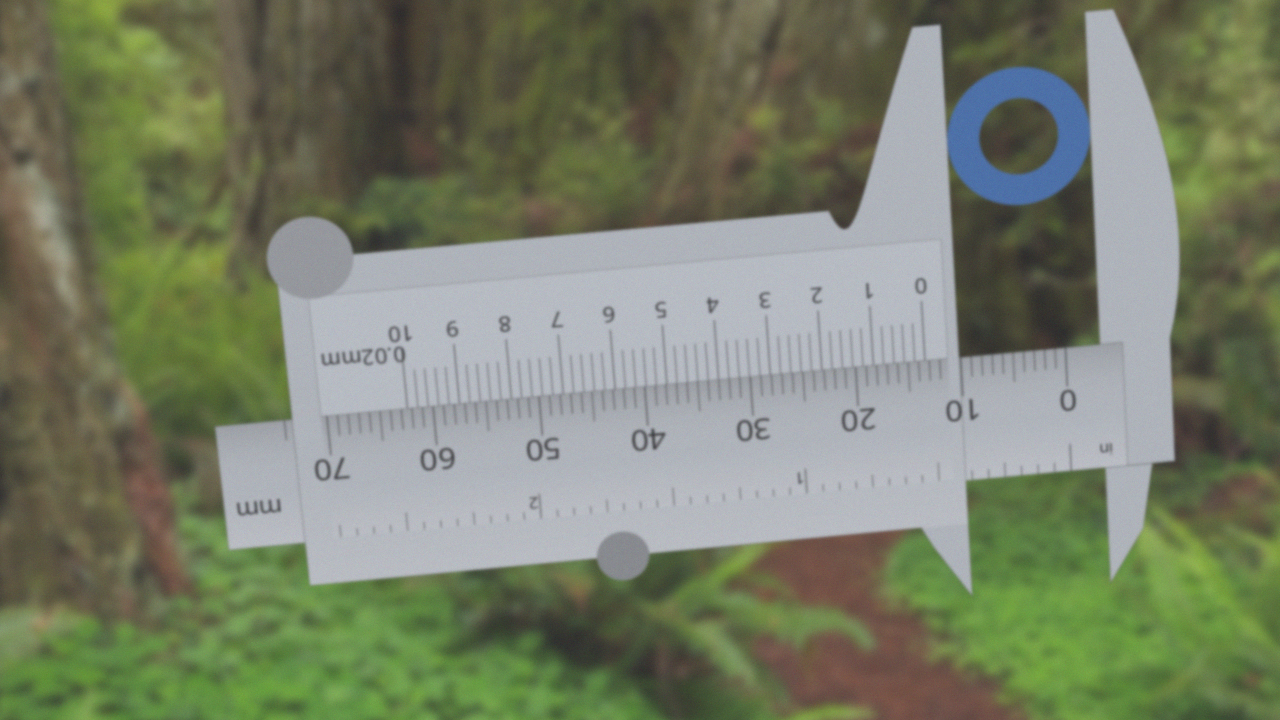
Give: 13.4,mm
